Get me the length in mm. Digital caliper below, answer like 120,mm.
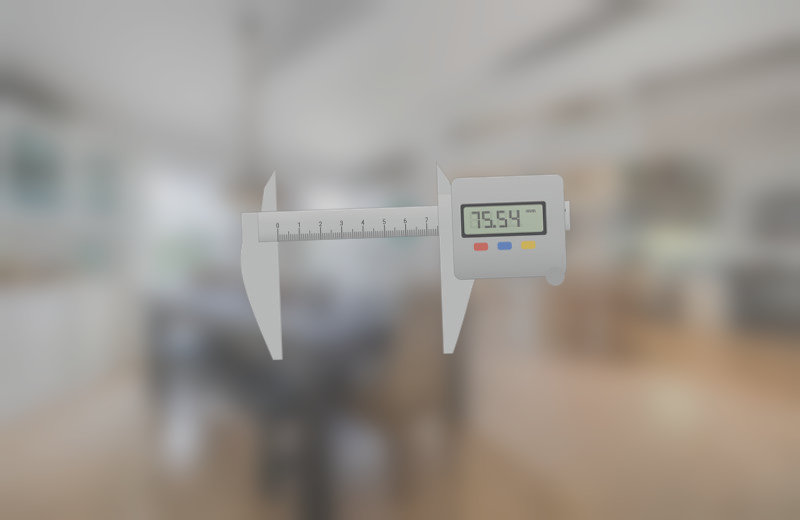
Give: 75.54,mm
